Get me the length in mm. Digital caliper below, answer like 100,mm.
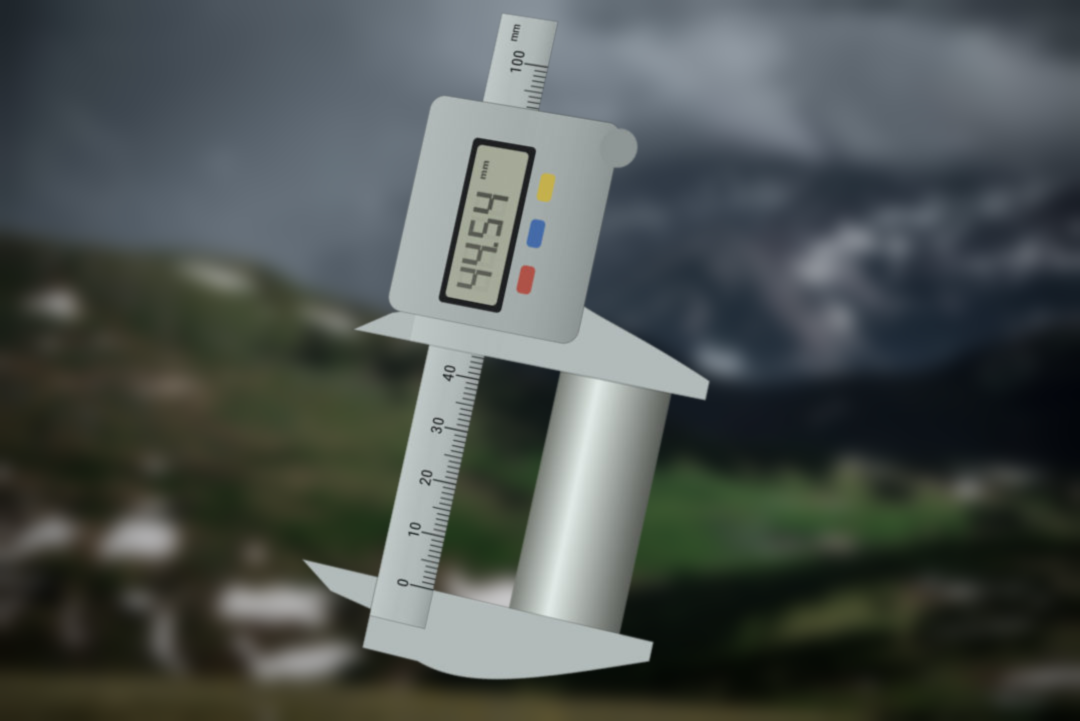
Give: 44.54,mm
